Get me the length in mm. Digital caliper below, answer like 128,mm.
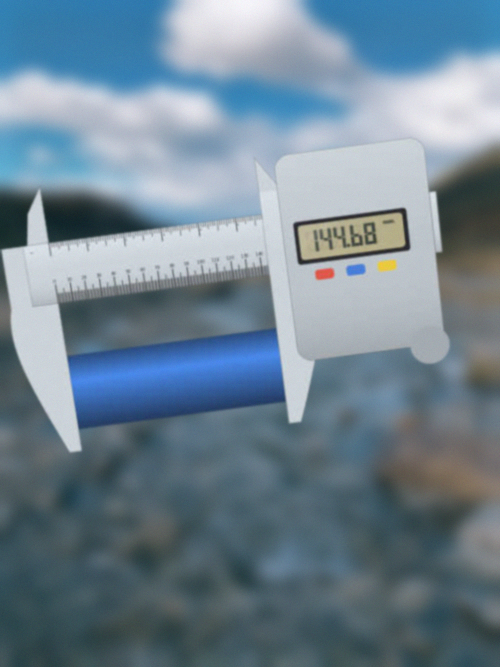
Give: 144.68,mm
